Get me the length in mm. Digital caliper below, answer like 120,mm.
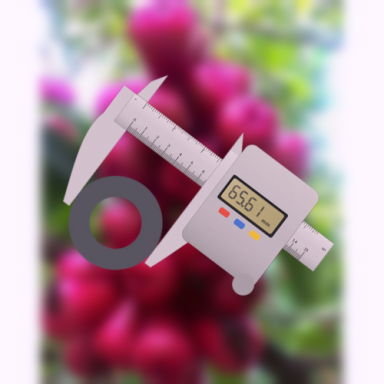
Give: 65.61,mm
